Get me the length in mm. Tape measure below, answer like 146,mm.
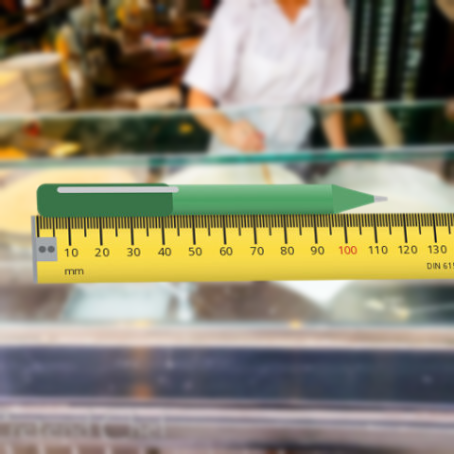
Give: 115,mm
